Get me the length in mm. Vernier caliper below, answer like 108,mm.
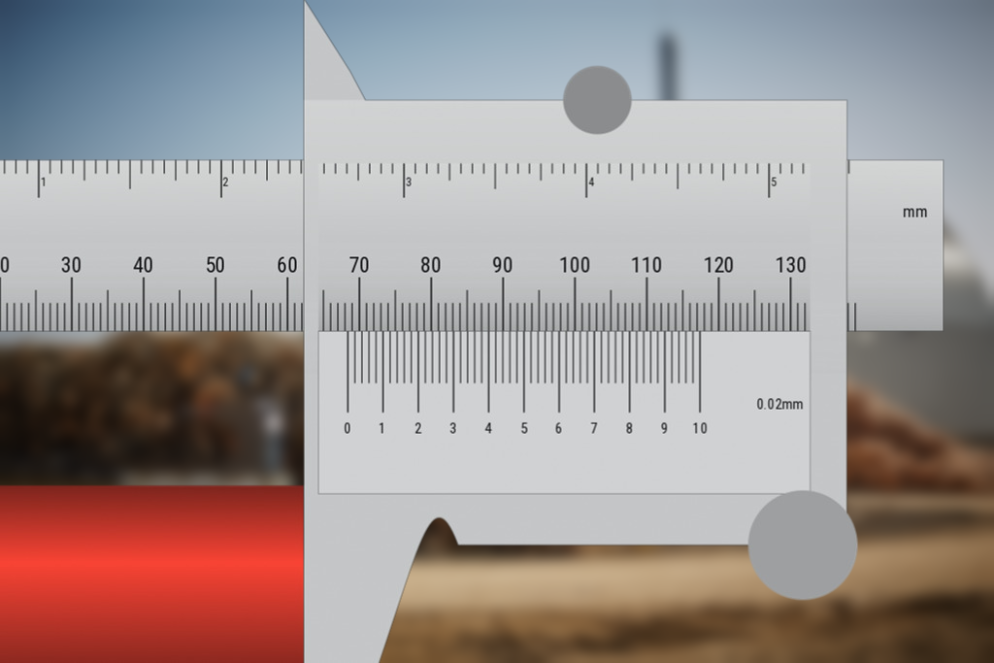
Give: 68.4,mm
